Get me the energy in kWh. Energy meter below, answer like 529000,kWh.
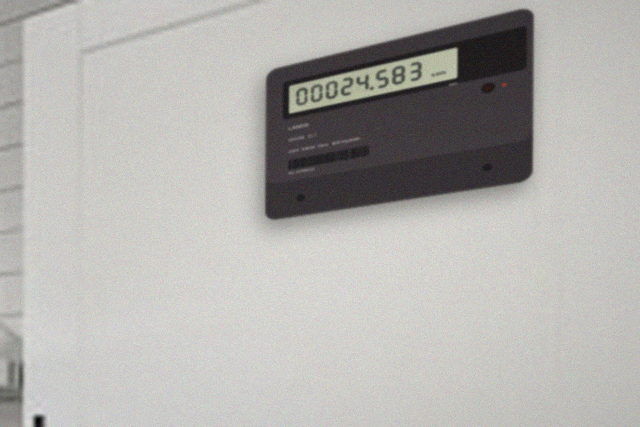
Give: 24.583,kWh
